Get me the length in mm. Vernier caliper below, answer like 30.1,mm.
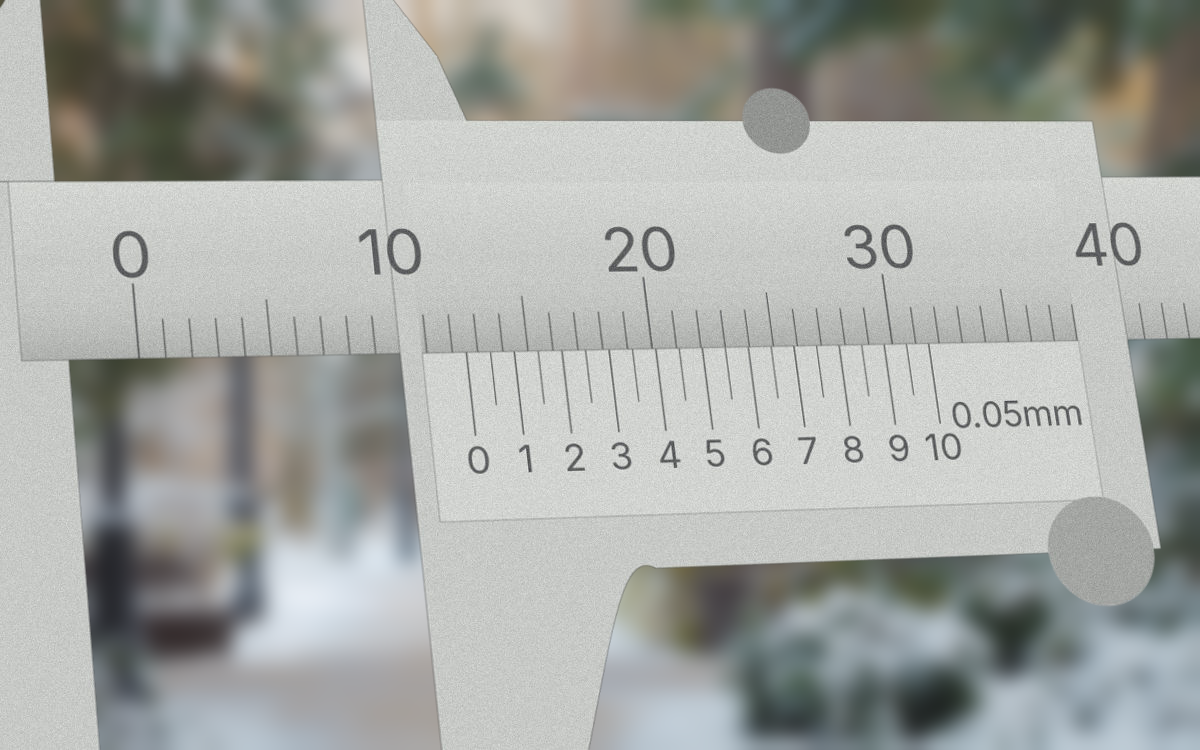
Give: 12.55,mm
